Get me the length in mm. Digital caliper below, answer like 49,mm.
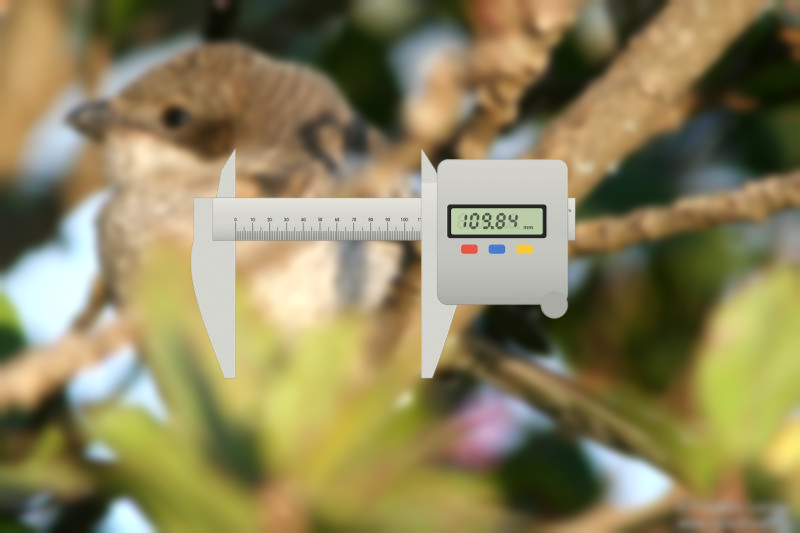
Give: 109.84,mm
